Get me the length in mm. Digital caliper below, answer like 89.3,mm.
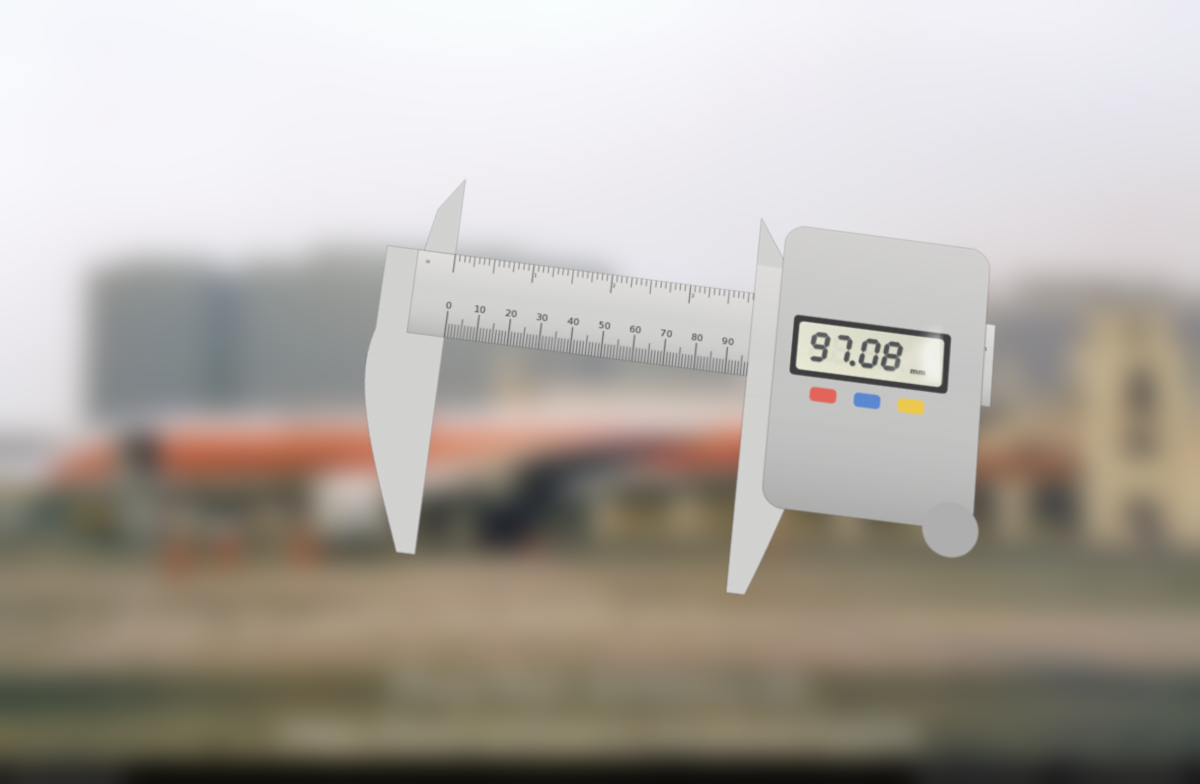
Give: 97.08,mm
